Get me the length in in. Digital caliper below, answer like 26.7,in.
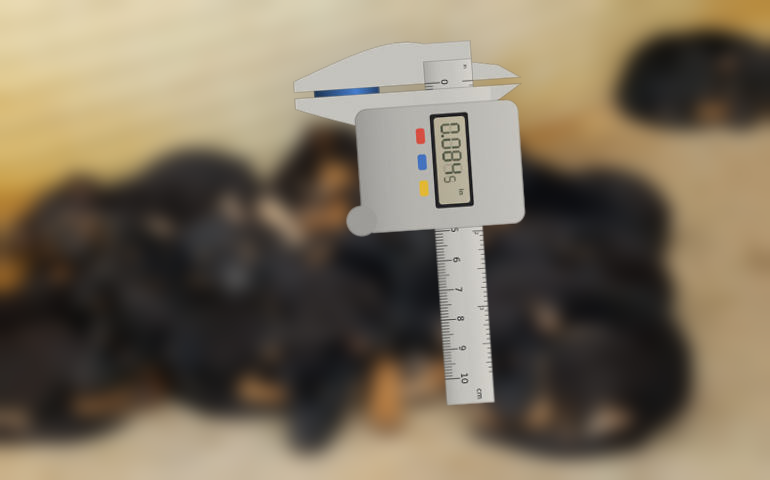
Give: 0.0845,in
